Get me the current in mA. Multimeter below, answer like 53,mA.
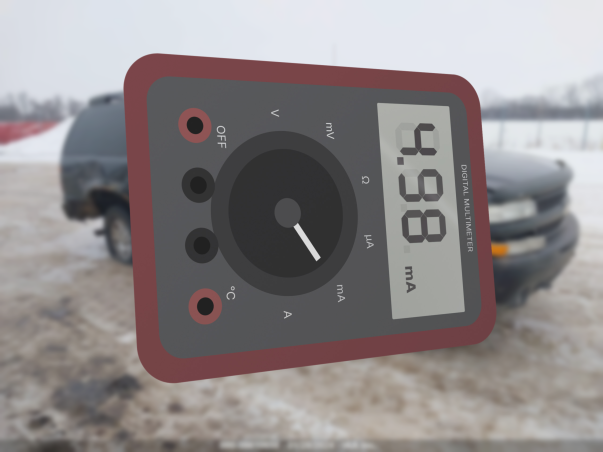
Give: 4.98,mA
